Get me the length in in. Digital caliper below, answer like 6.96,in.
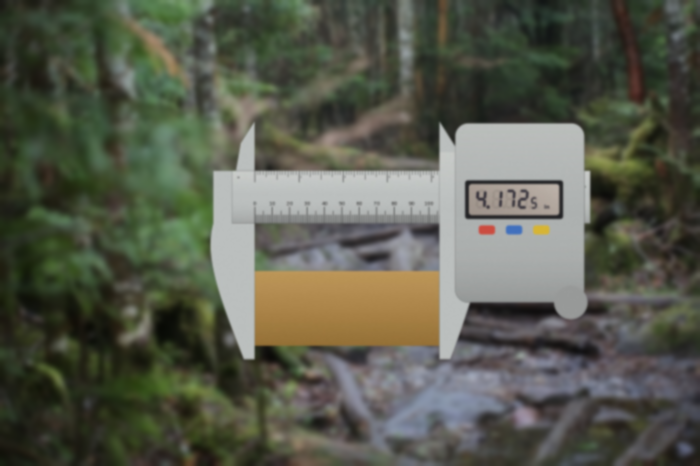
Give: 4.1725,in
